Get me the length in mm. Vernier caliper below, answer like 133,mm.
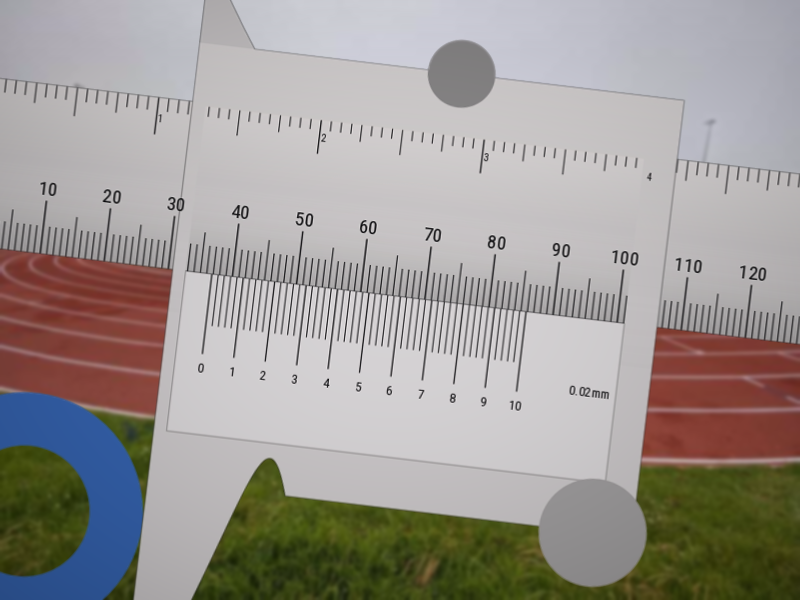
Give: 36.8,mm
